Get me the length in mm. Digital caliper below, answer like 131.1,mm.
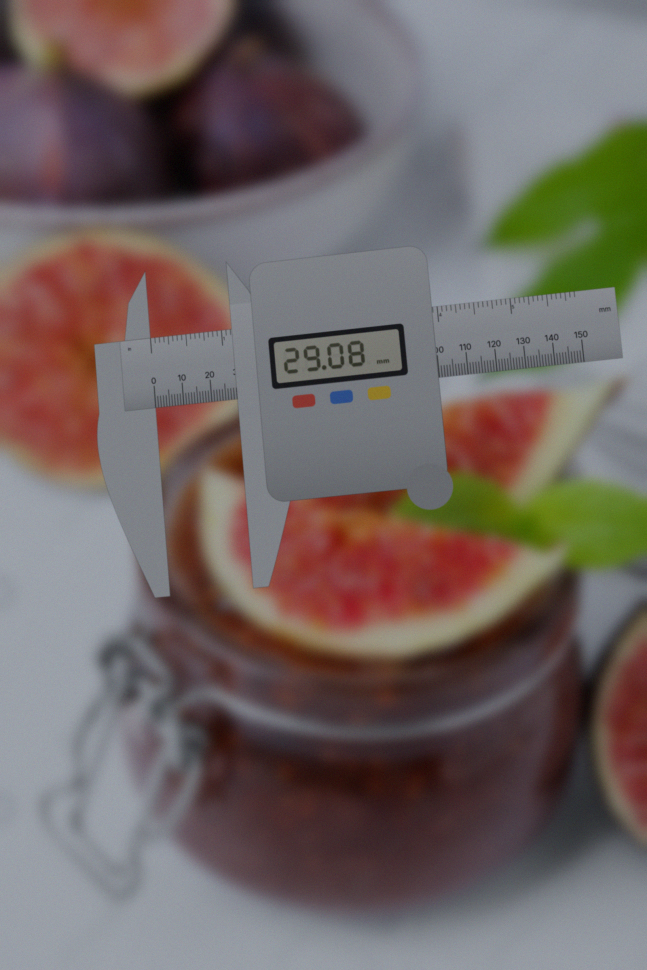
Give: 29.08,mm
